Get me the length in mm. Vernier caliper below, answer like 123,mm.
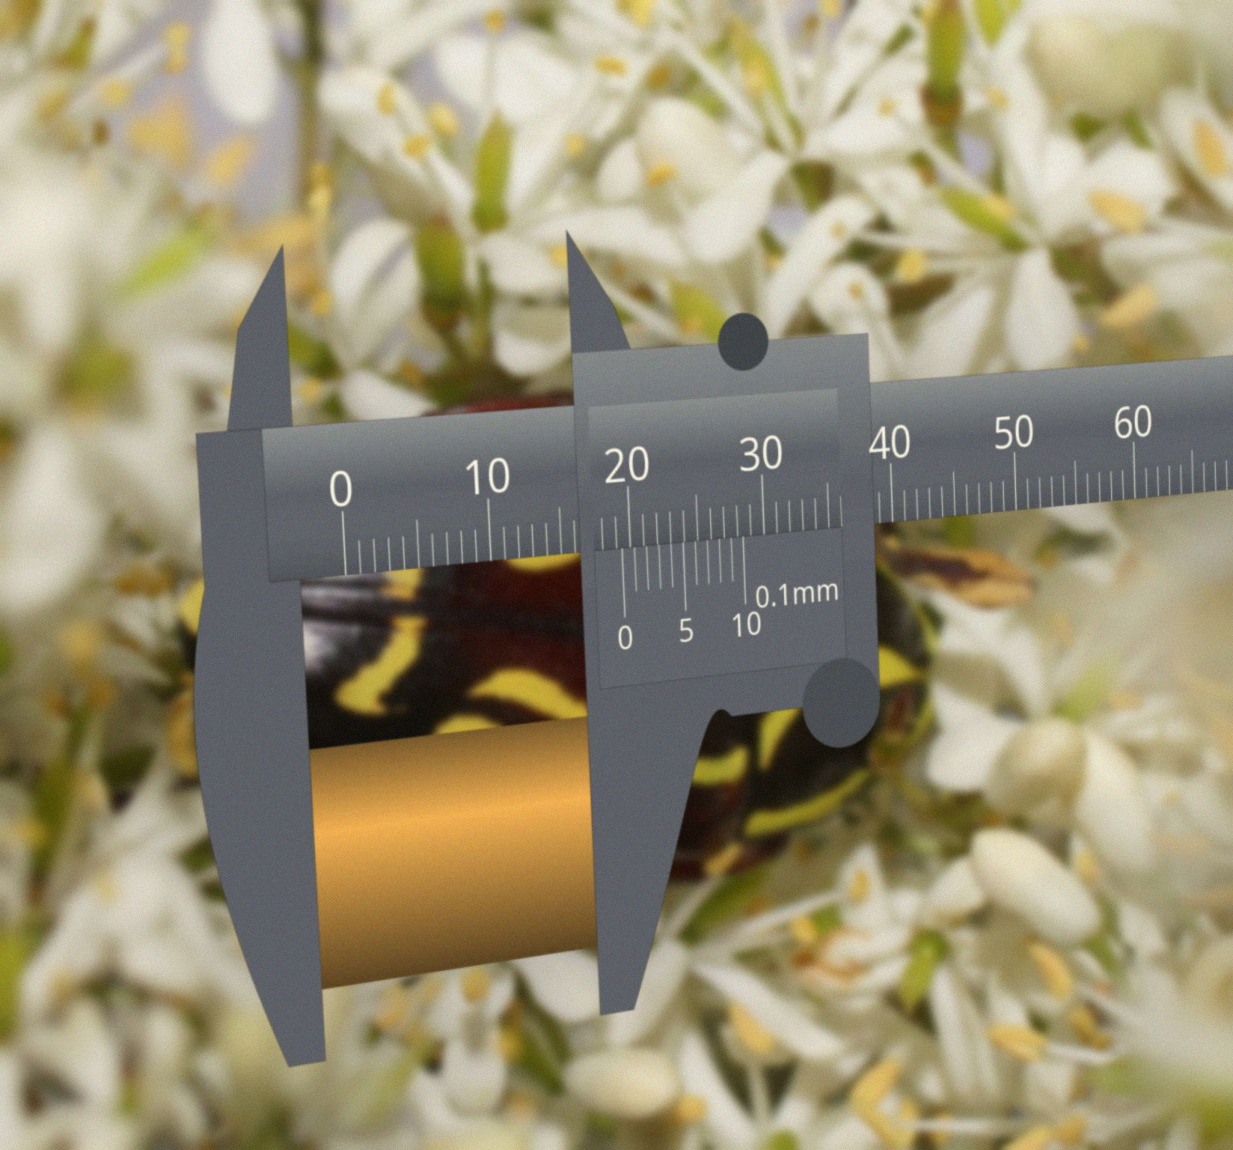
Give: 19.4,mm
